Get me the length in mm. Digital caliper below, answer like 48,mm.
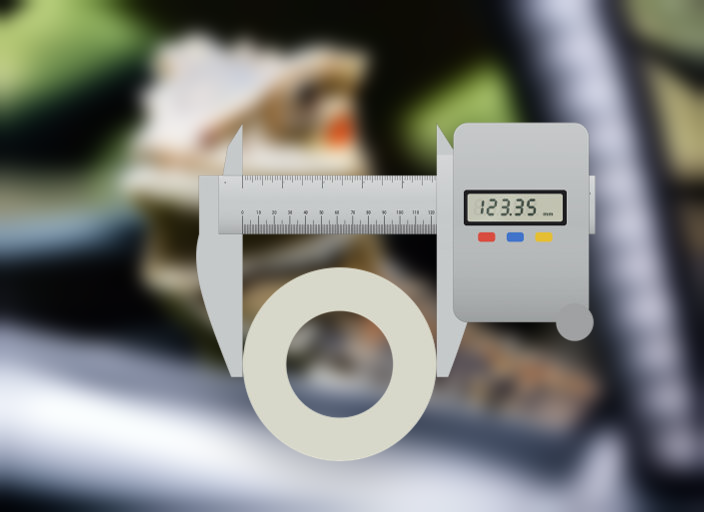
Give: 123.35,mm
